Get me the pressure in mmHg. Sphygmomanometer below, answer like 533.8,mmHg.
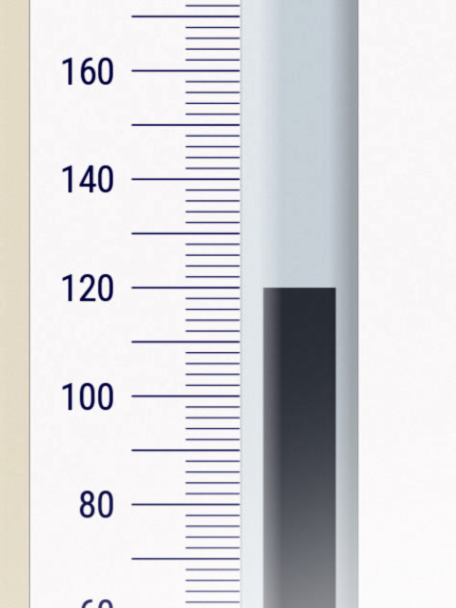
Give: 120,mmHg
